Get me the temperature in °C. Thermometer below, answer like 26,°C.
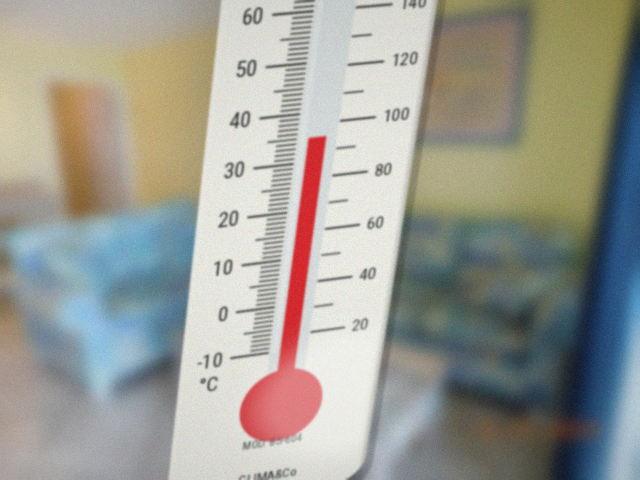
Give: 35,°C
